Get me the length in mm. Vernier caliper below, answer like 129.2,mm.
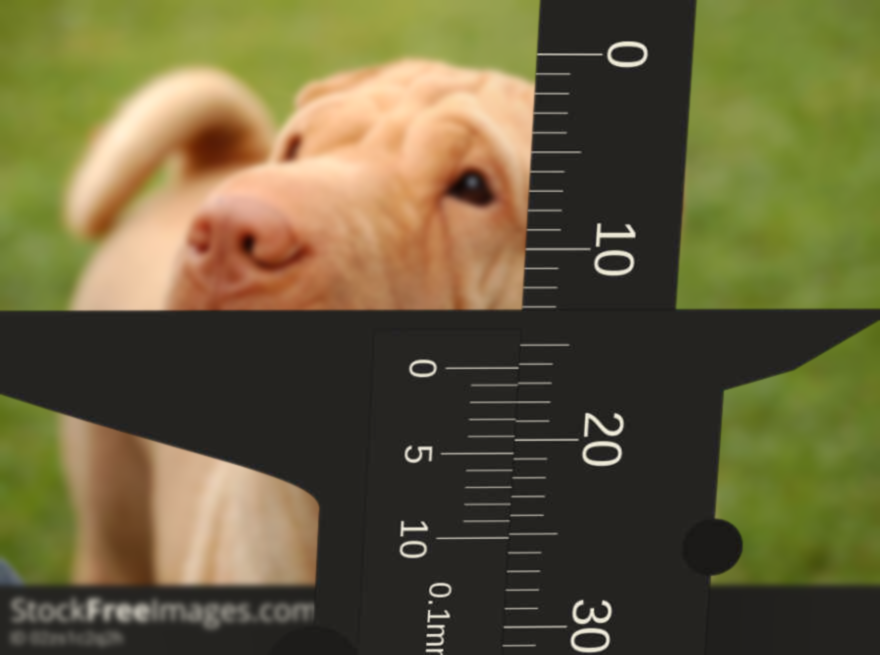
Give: 16.2,mm
